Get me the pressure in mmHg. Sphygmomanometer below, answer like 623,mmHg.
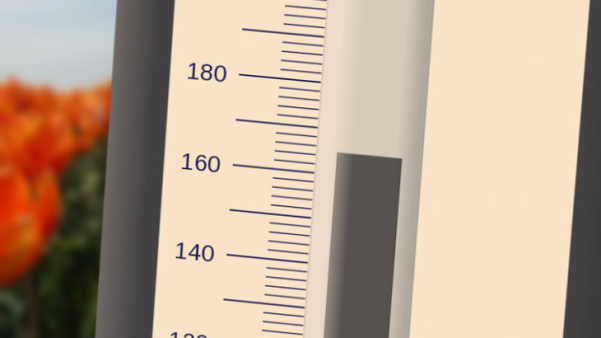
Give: 165,mmHg
